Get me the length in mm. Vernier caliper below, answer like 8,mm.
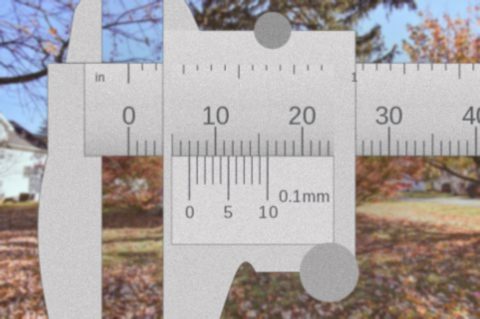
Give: 7.0,mm
